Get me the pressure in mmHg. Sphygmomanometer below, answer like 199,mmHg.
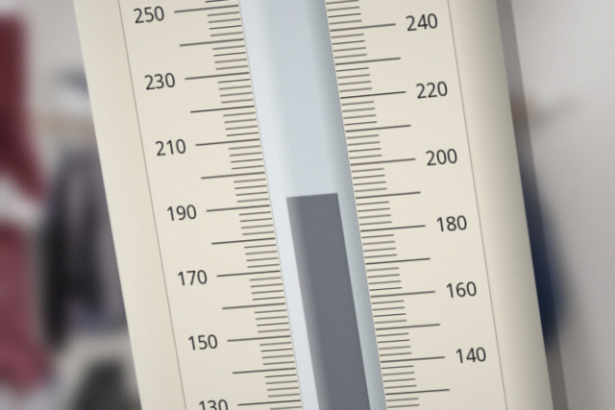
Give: 192,mmHg
